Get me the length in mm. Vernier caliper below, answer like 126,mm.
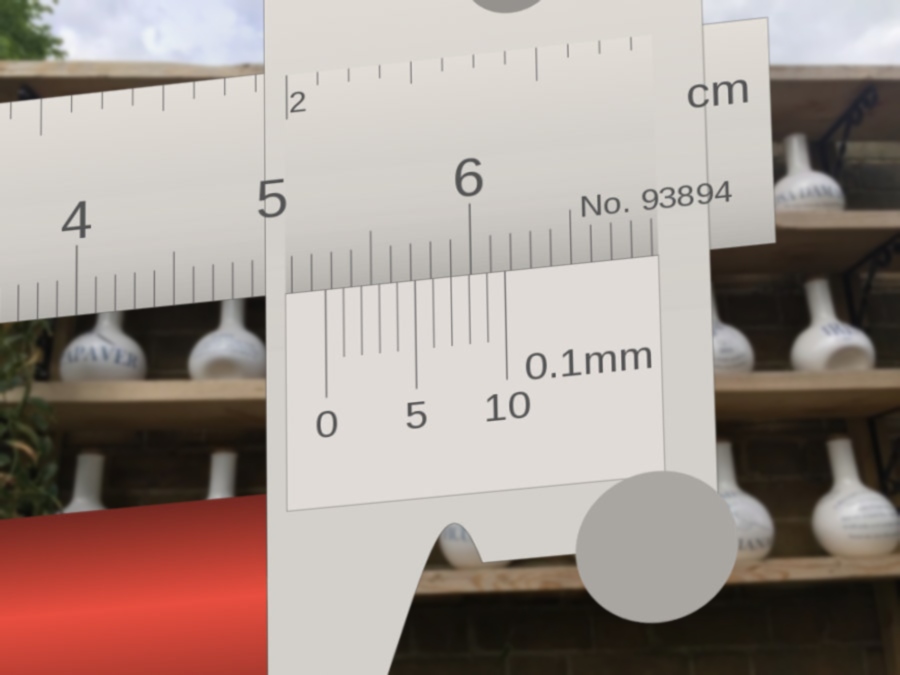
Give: 52.7,mm
